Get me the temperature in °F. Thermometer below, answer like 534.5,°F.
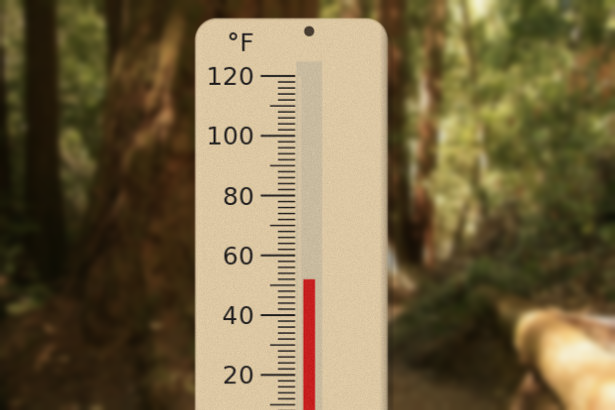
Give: 52,°F
